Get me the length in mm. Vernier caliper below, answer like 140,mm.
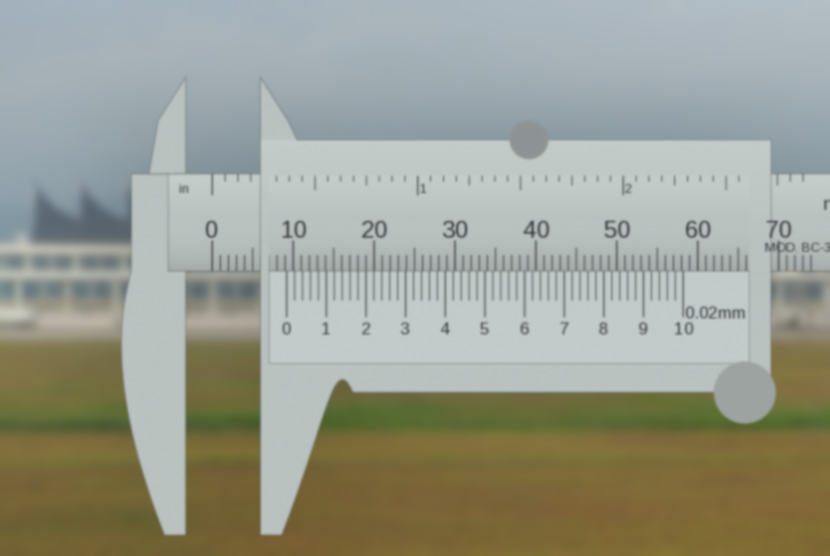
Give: 9.2,mm
